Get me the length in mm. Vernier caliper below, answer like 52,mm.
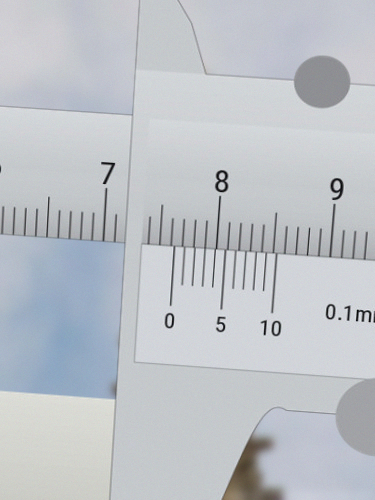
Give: 76.3,mm
